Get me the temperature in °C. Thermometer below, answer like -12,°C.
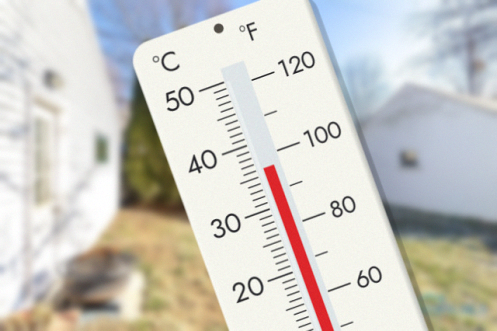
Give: 36,°C
